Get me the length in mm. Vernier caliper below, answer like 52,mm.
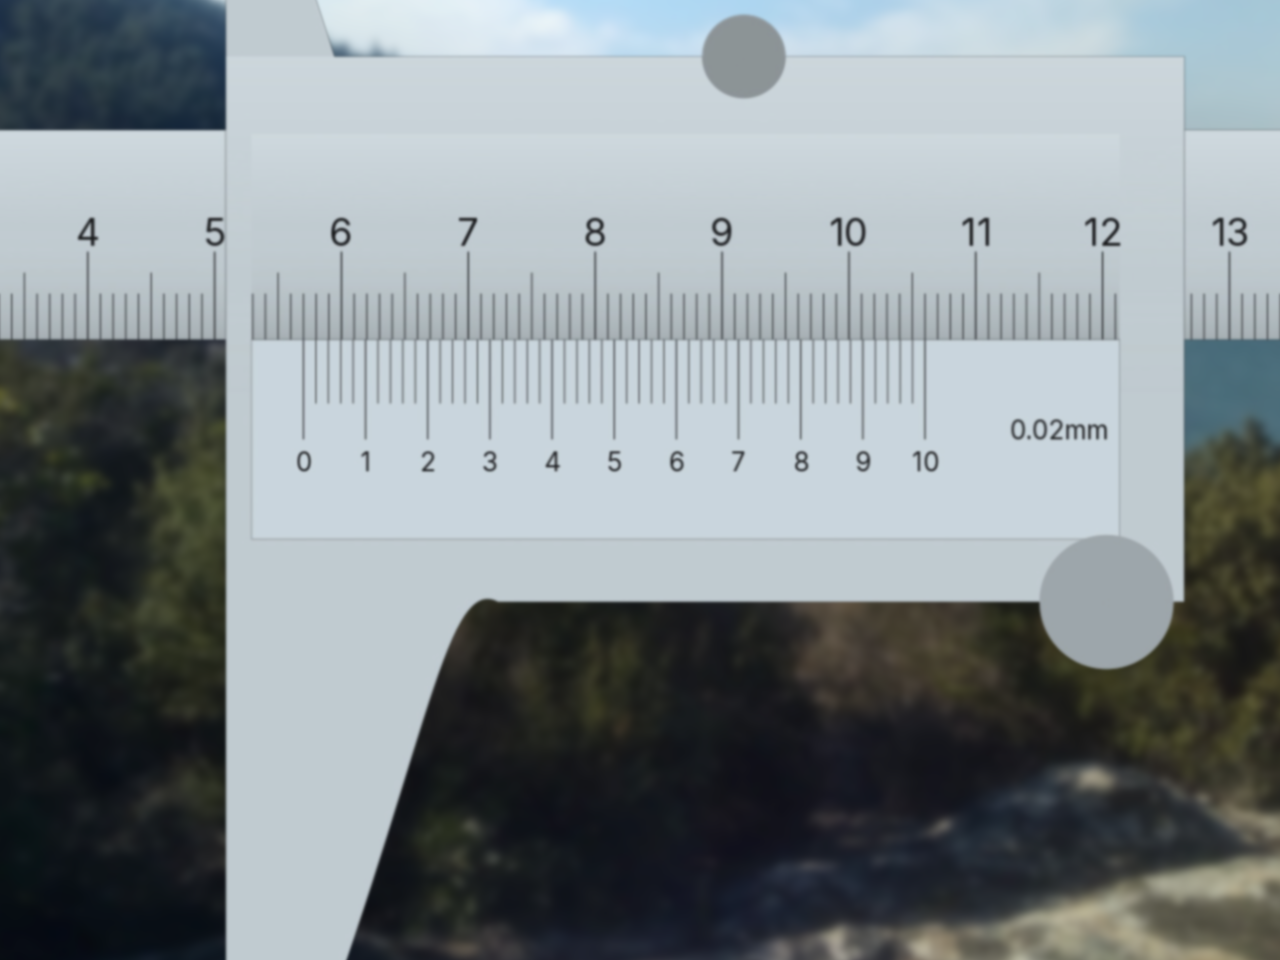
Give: 57.0,mm
